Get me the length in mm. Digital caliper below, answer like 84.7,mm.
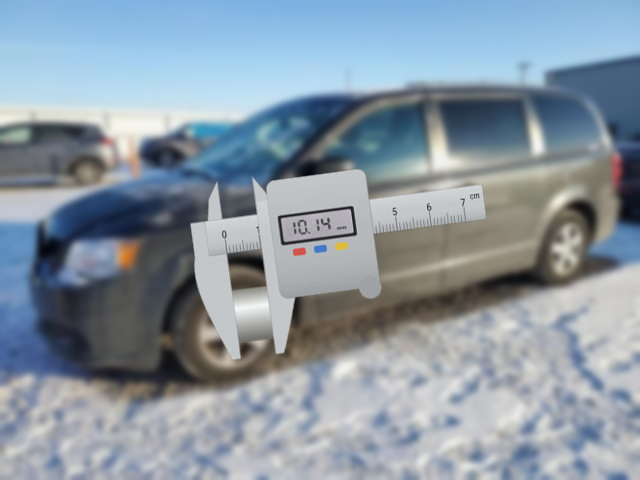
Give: 10.14,mm
